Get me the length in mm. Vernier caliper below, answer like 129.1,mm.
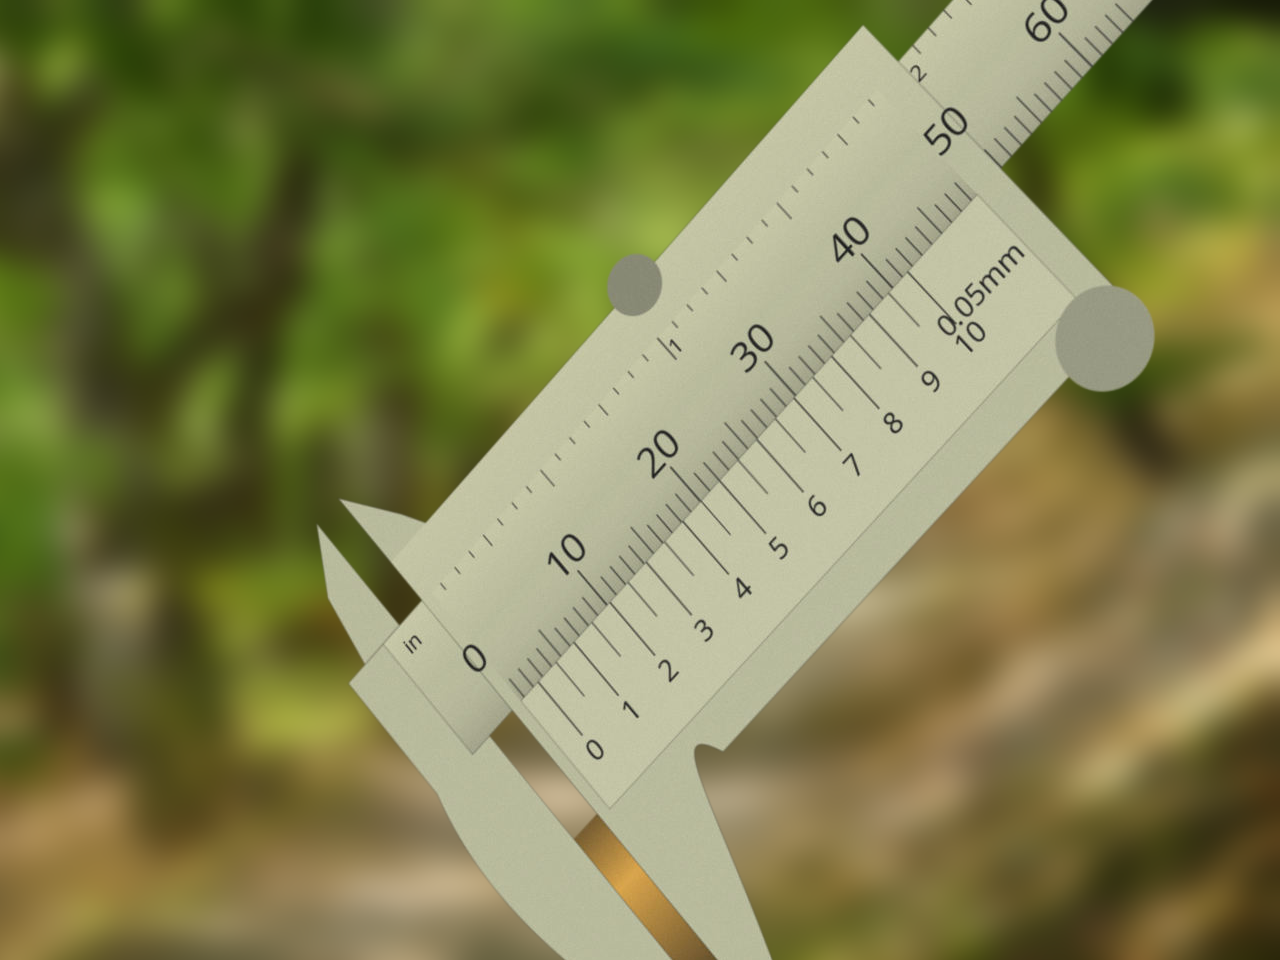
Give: 2.5,mm
